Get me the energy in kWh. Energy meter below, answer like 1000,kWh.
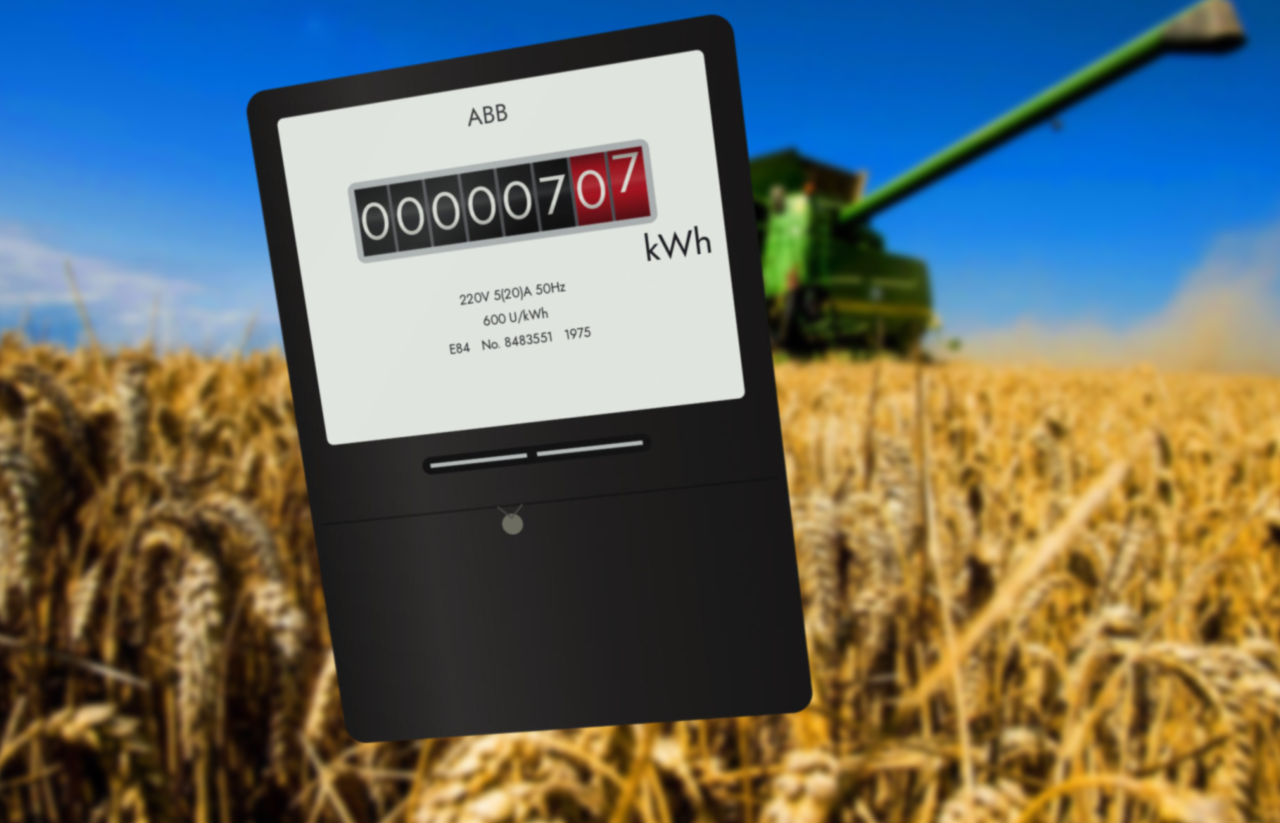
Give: 7.07,kWh
